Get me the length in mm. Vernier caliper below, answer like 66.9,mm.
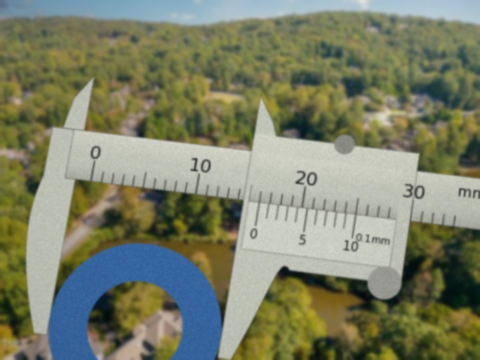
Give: 16.0,mm
